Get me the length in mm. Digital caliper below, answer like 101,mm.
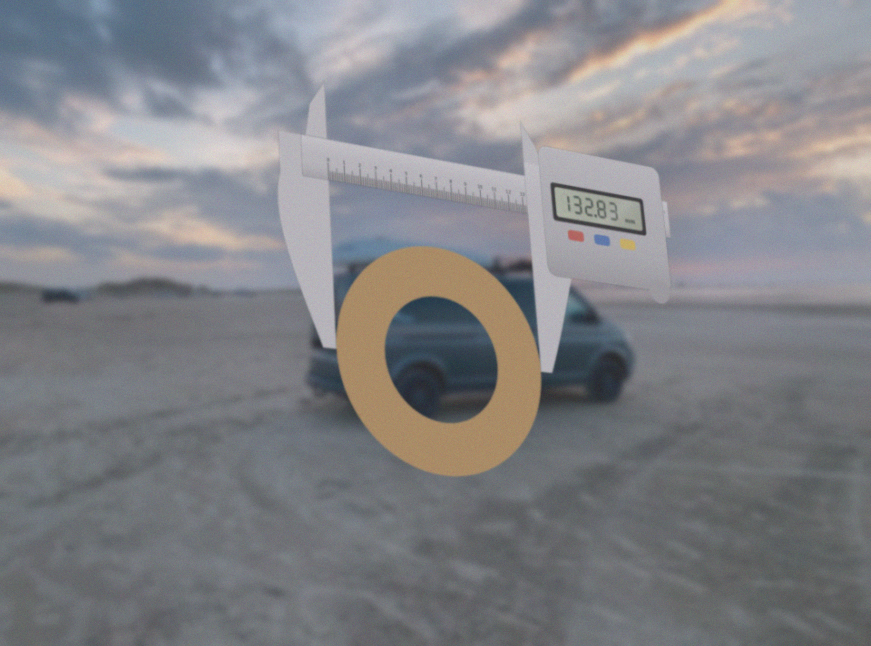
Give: 132.83,mm
